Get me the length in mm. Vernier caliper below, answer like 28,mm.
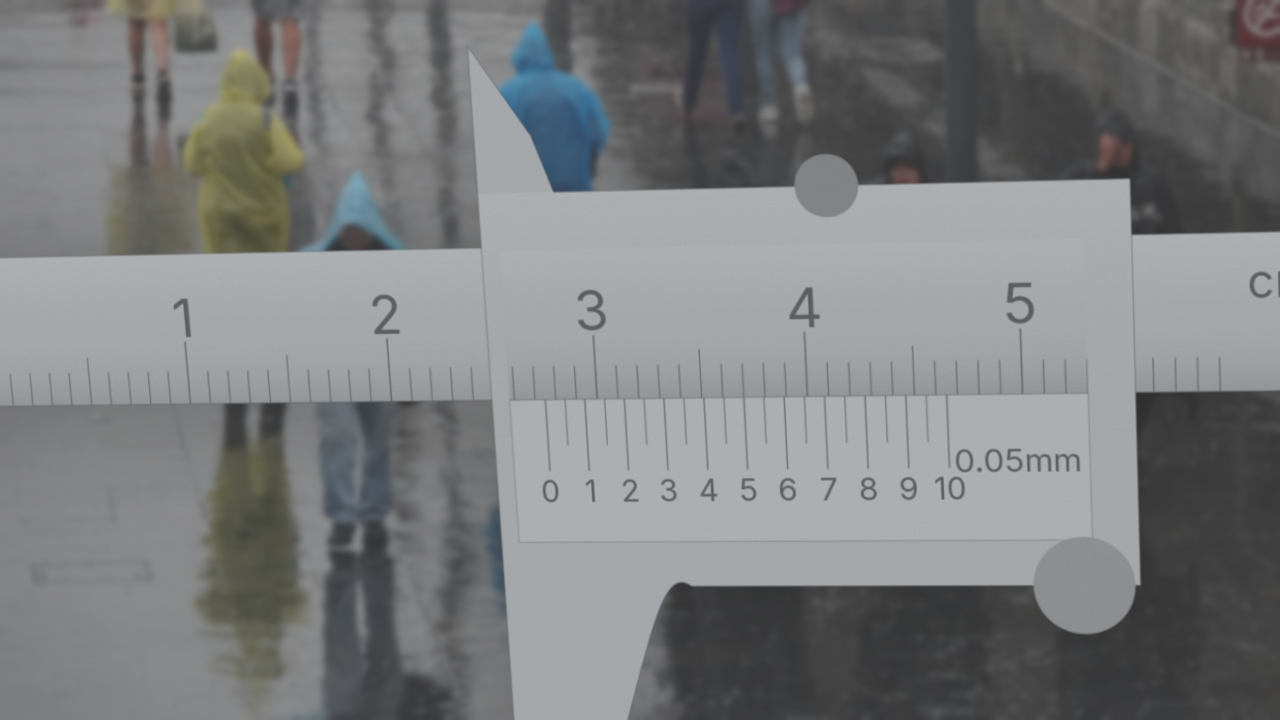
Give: 27.5,mm
